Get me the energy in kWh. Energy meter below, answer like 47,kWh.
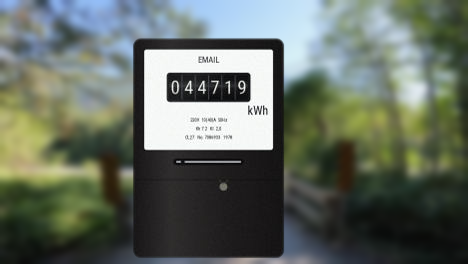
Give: 44719,kWh
